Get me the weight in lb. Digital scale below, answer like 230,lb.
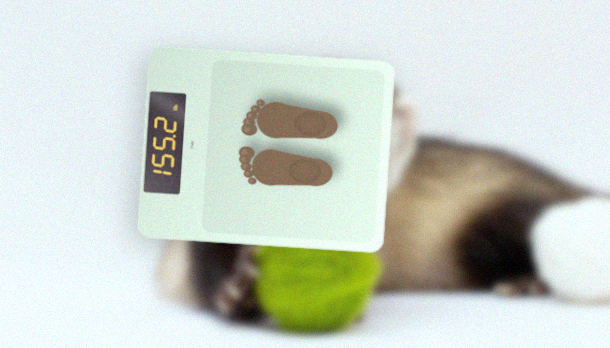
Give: 155.2,lb
